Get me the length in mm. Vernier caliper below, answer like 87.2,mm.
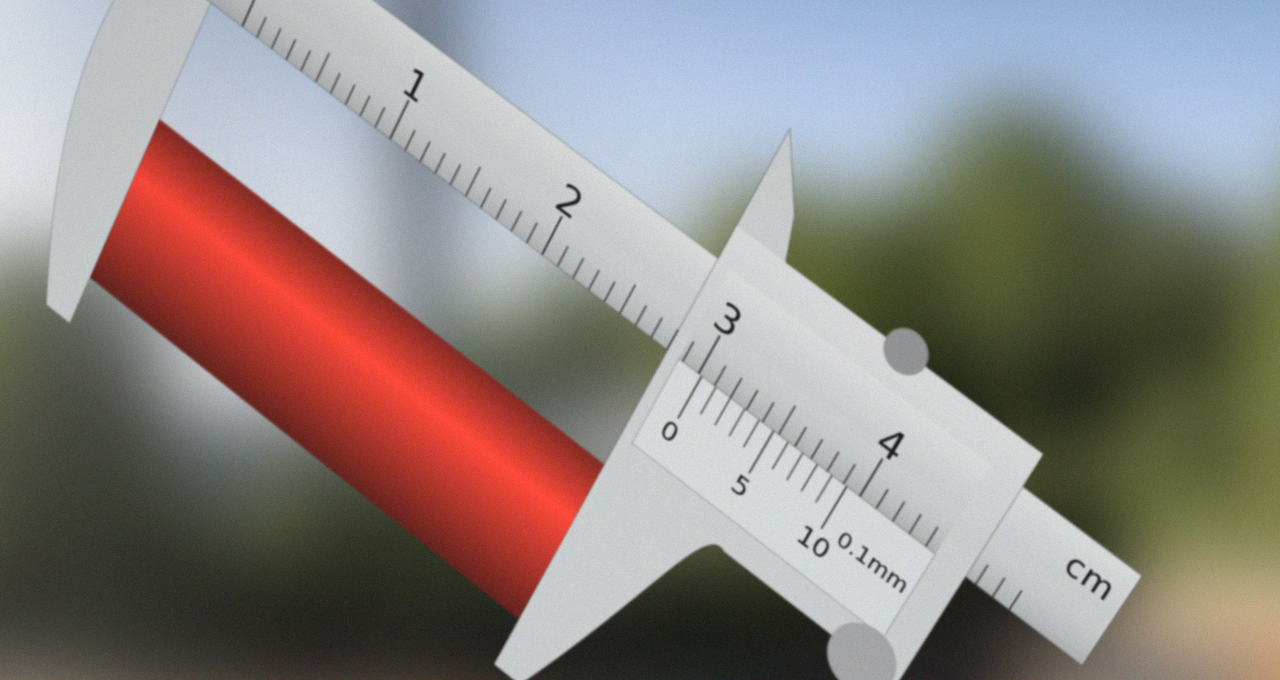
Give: 30.2,mm
